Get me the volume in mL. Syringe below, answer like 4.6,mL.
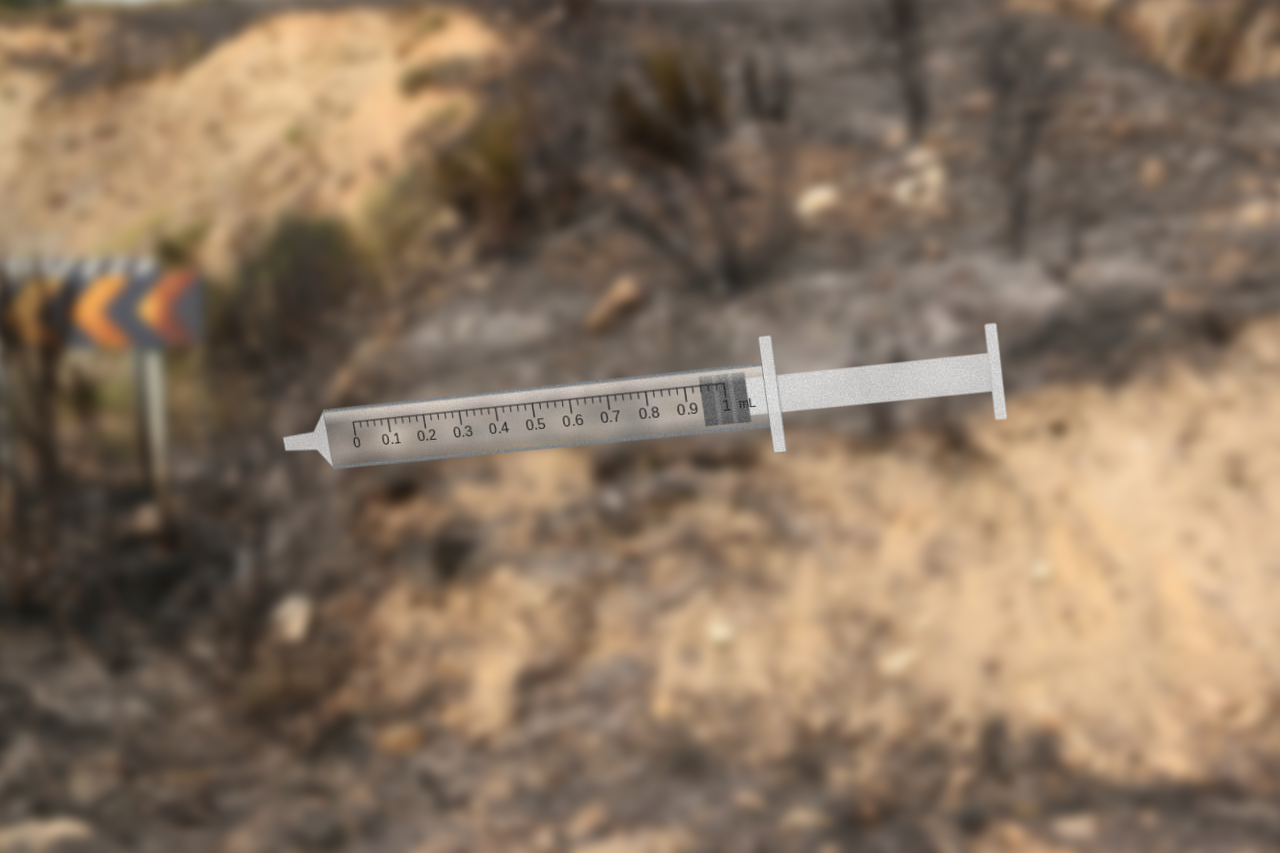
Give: 0.94,mL
